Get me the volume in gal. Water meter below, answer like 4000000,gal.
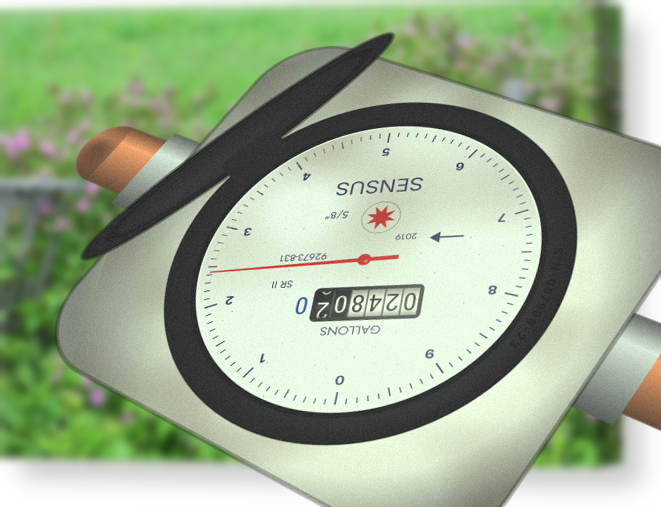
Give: 248022.4,gal
